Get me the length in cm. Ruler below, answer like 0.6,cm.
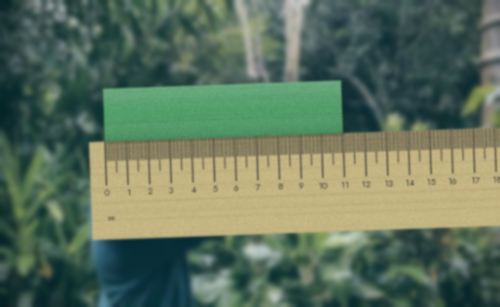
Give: 11,cm
